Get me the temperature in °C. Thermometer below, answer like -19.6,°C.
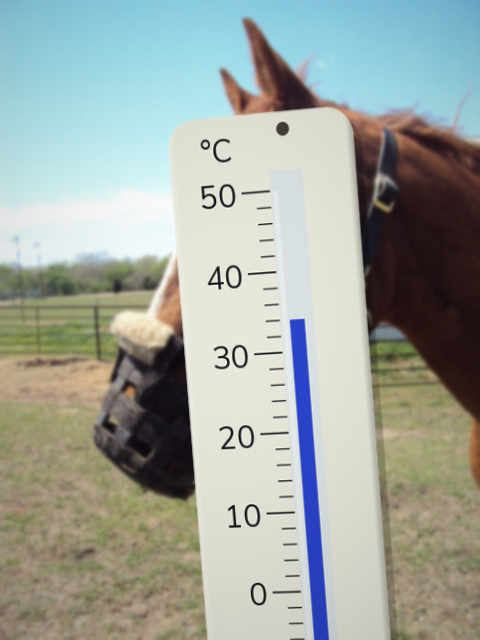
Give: 34,°C
